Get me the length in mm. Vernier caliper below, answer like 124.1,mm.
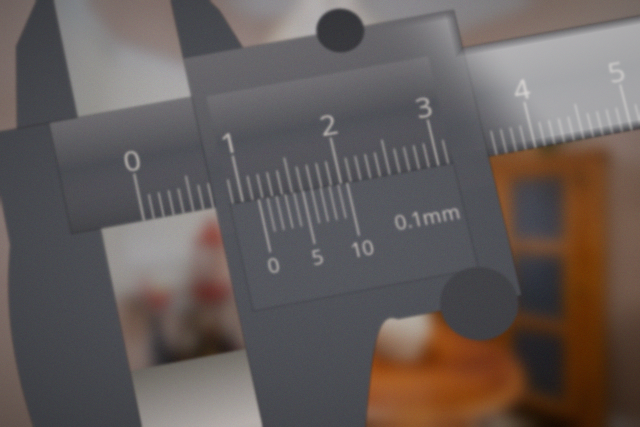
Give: 11.6,mm
